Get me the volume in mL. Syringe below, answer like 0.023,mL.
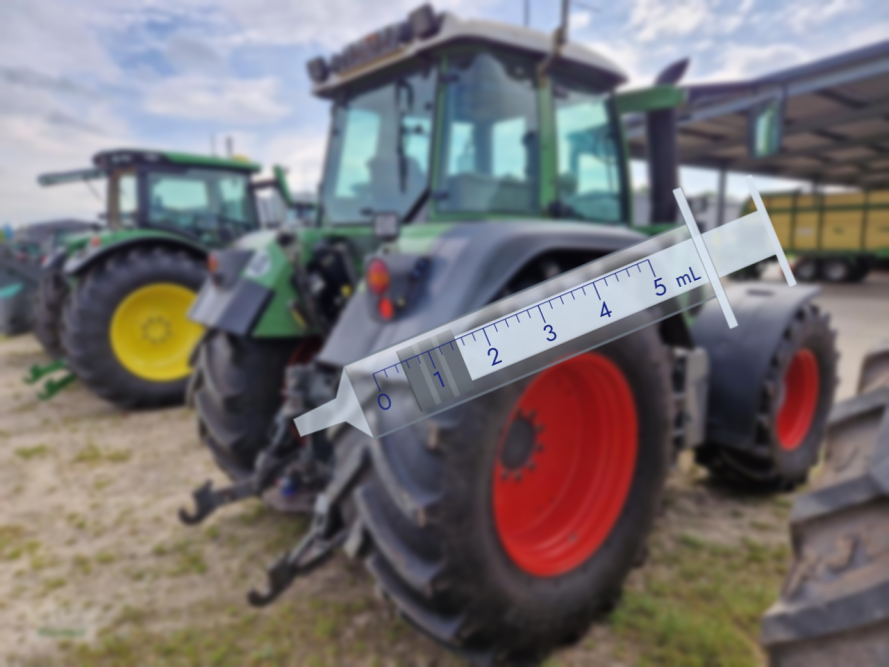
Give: 0.5,mL
